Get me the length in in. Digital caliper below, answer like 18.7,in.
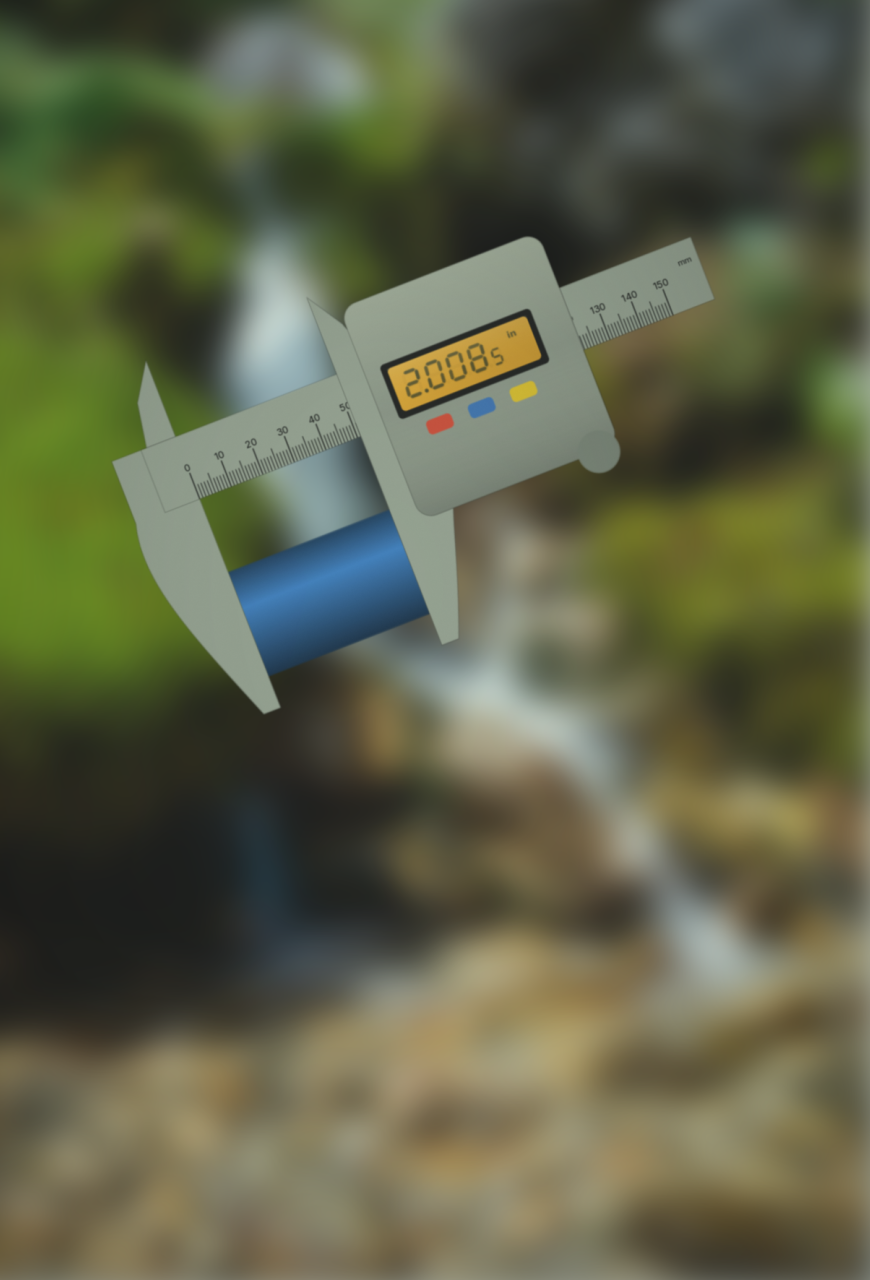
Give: 2.0085,in
